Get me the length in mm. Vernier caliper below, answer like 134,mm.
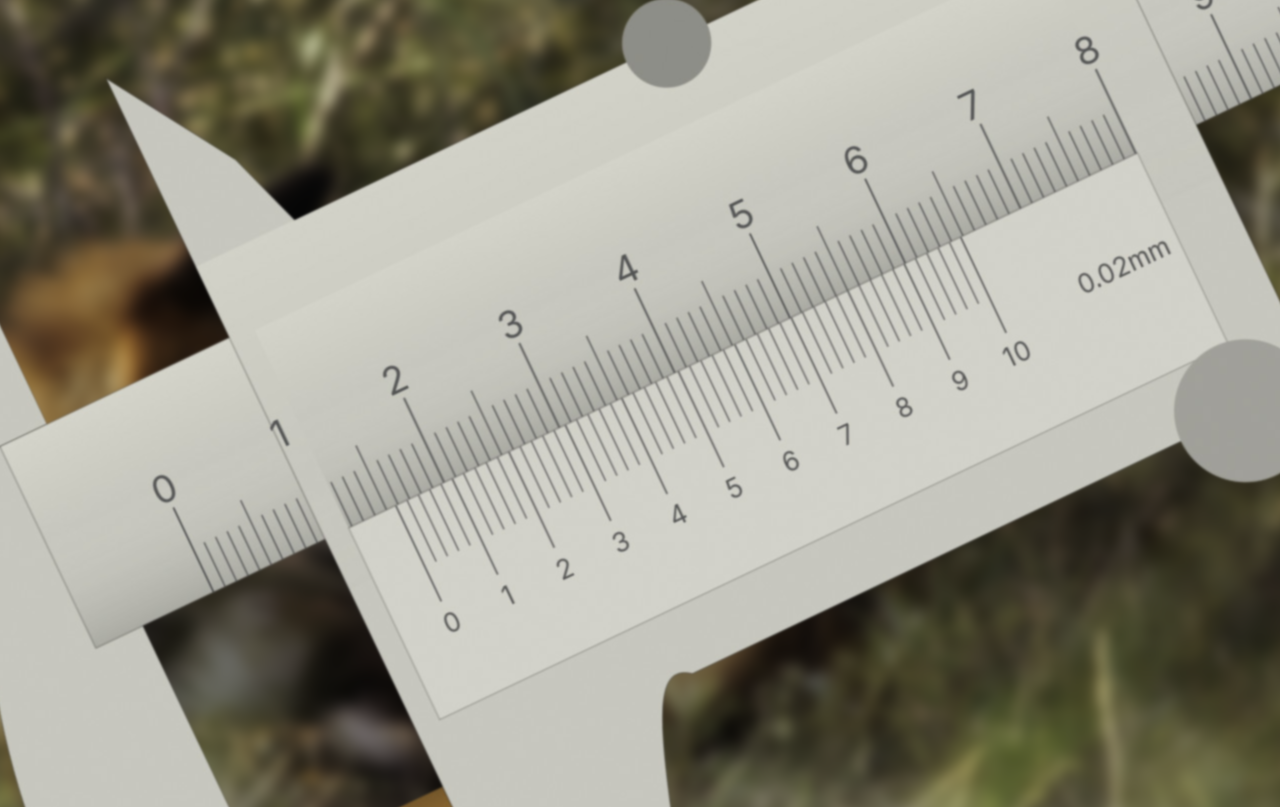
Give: 15.8,mm
